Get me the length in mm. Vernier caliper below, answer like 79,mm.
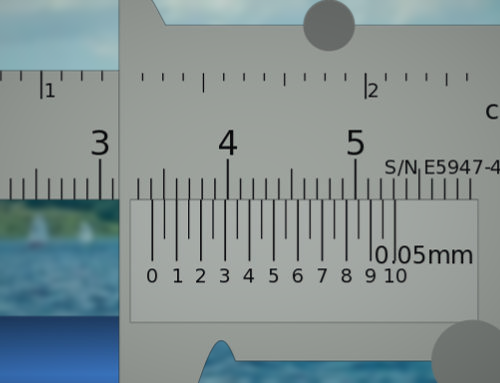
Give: 34.1,mm
